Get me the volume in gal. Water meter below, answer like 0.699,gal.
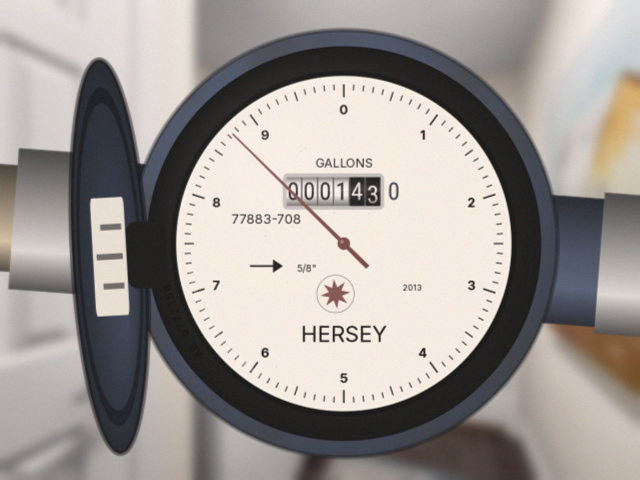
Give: 1428.7,gal
